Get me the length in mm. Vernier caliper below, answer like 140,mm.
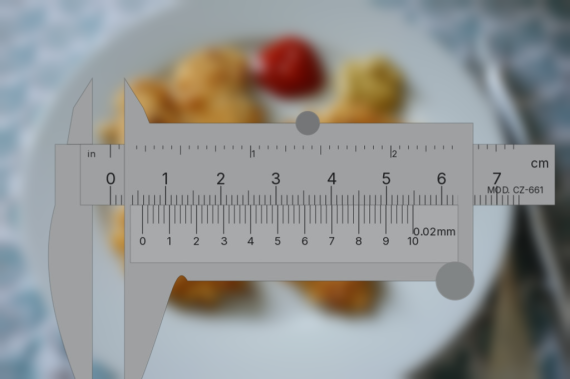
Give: 5.8,mm
